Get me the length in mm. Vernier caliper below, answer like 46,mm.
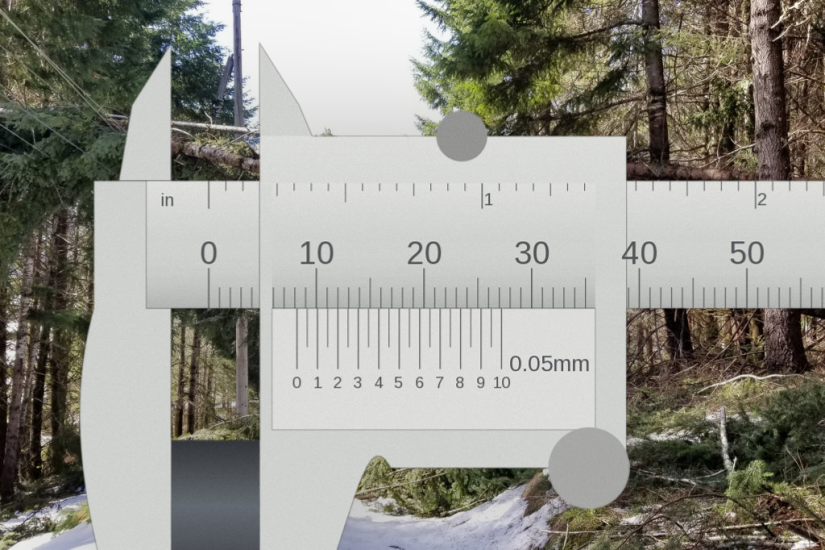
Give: 8.2,mm
